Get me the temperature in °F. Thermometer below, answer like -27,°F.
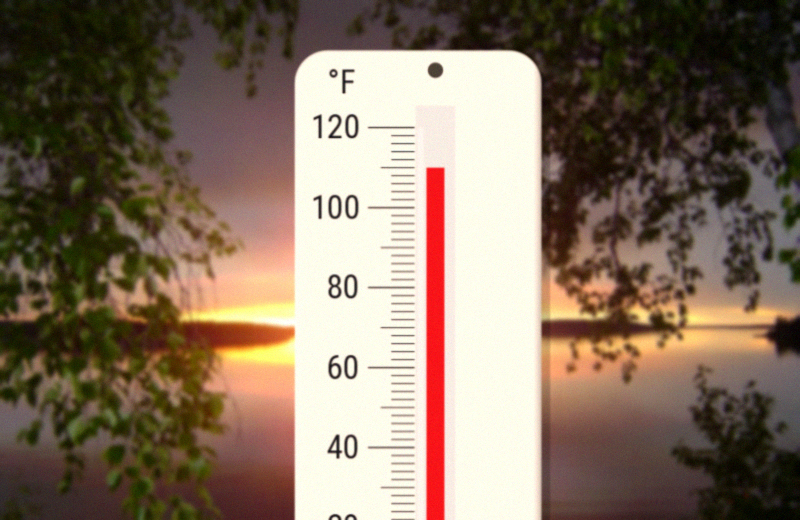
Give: 110,°F
